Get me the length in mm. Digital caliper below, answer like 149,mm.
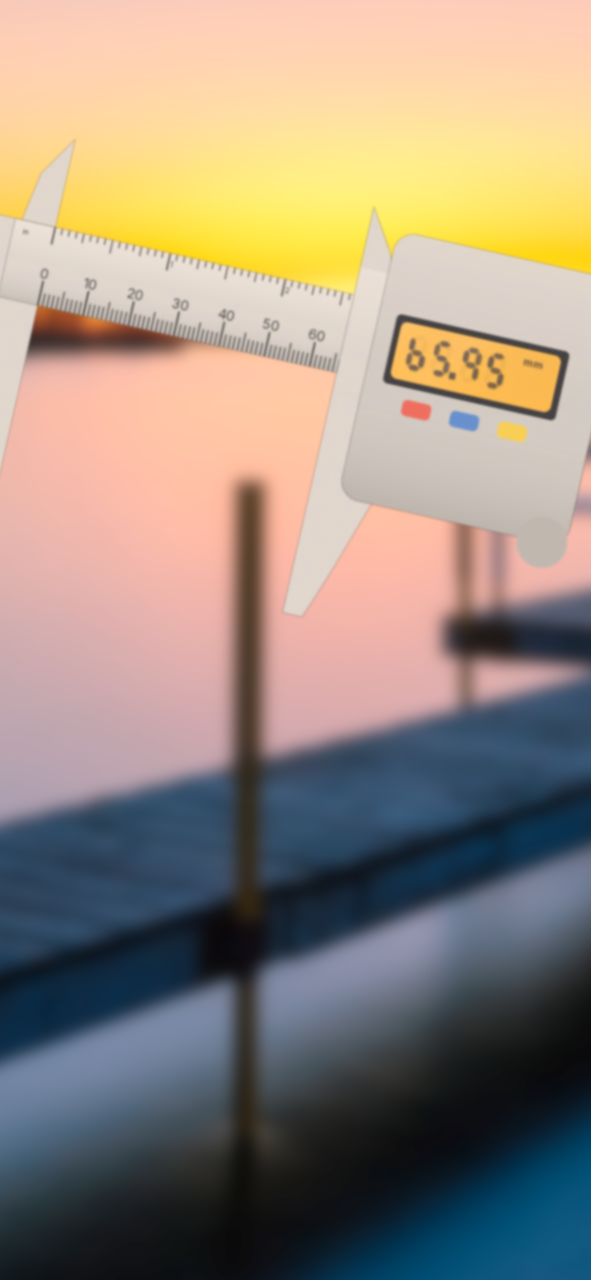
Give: 65.95,mm
